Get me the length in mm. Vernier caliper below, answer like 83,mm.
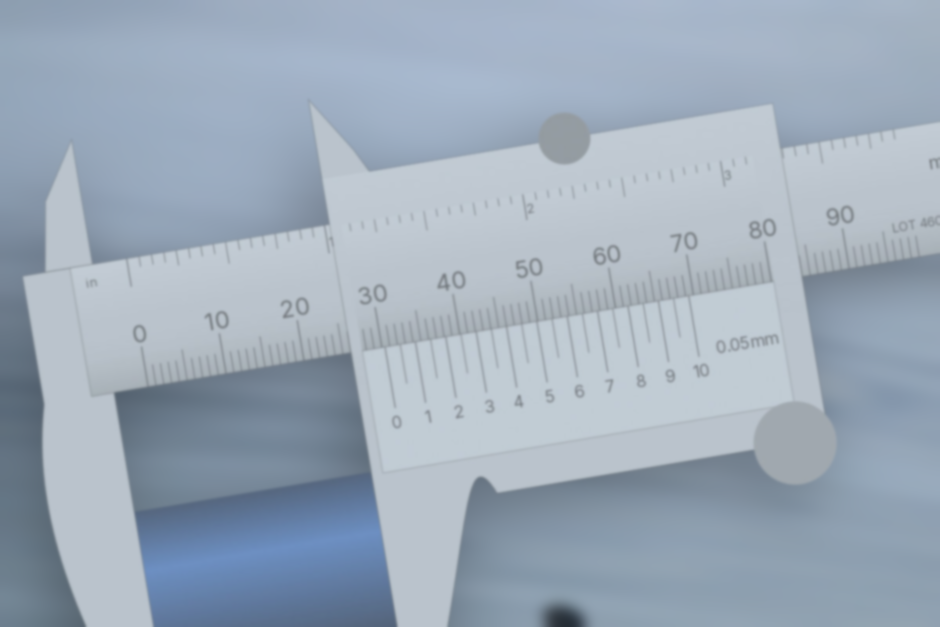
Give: 30.4,mm
